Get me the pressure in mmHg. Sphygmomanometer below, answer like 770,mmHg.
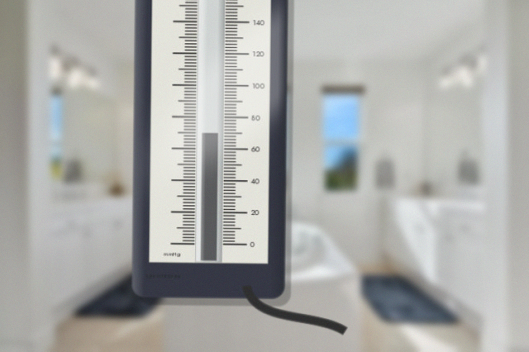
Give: 70,mmHg
